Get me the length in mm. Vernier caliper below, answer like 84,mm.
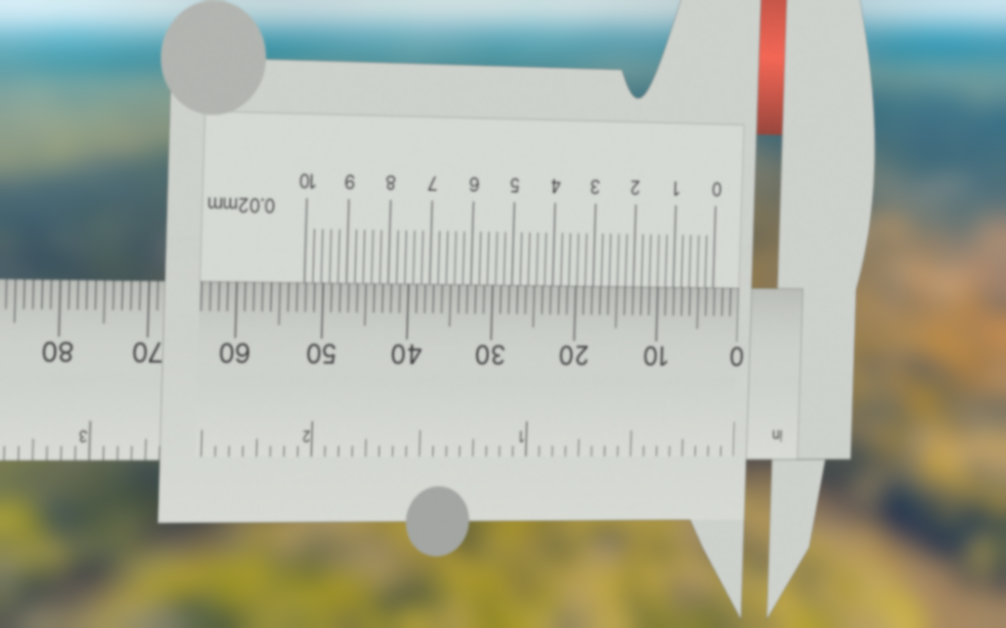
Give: 3.2,mm
